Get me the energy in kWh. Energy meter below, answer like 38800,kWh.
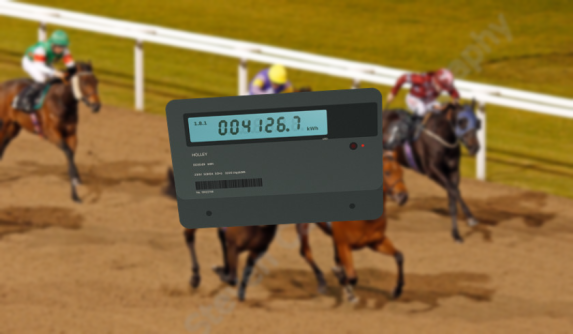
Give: 4126.7,kWh
